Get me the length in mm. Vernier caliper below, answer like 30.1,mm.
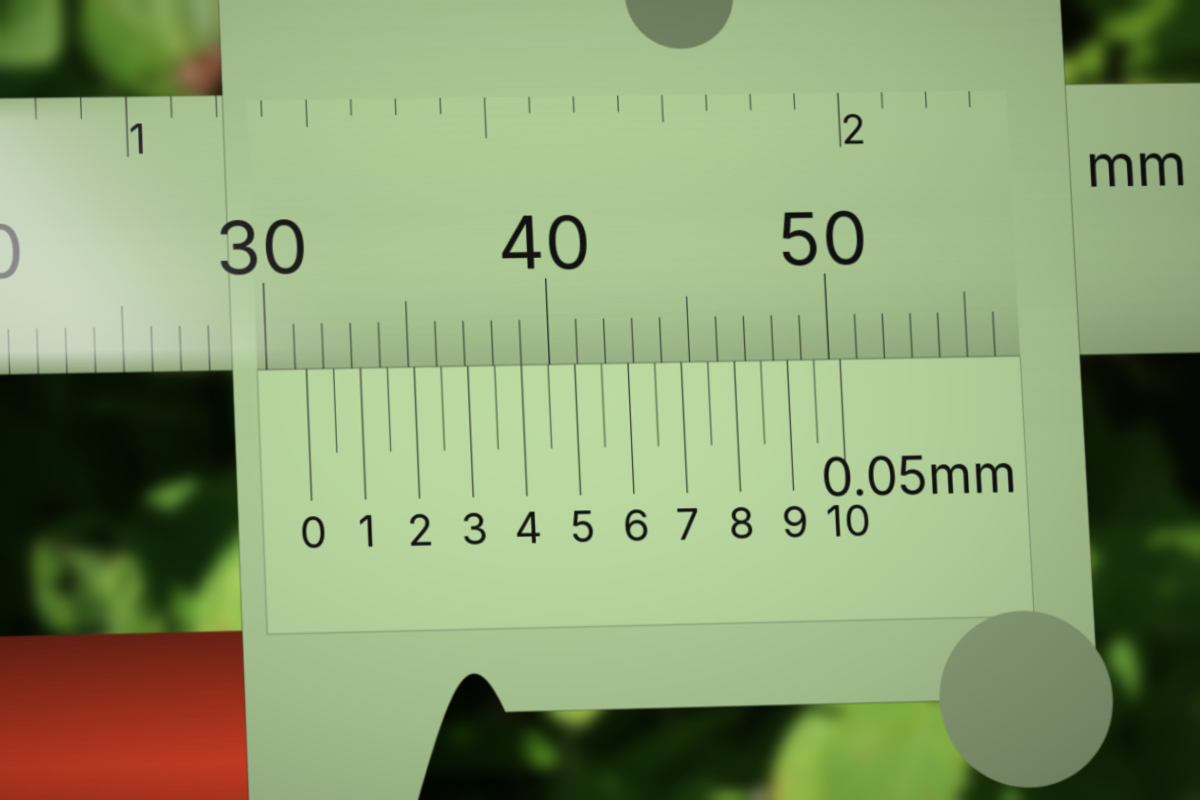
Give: 31.40,mm
